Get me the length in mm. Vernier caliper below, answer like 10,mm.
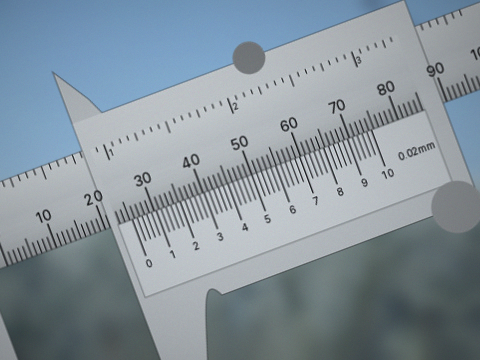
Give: 25.5,mm
